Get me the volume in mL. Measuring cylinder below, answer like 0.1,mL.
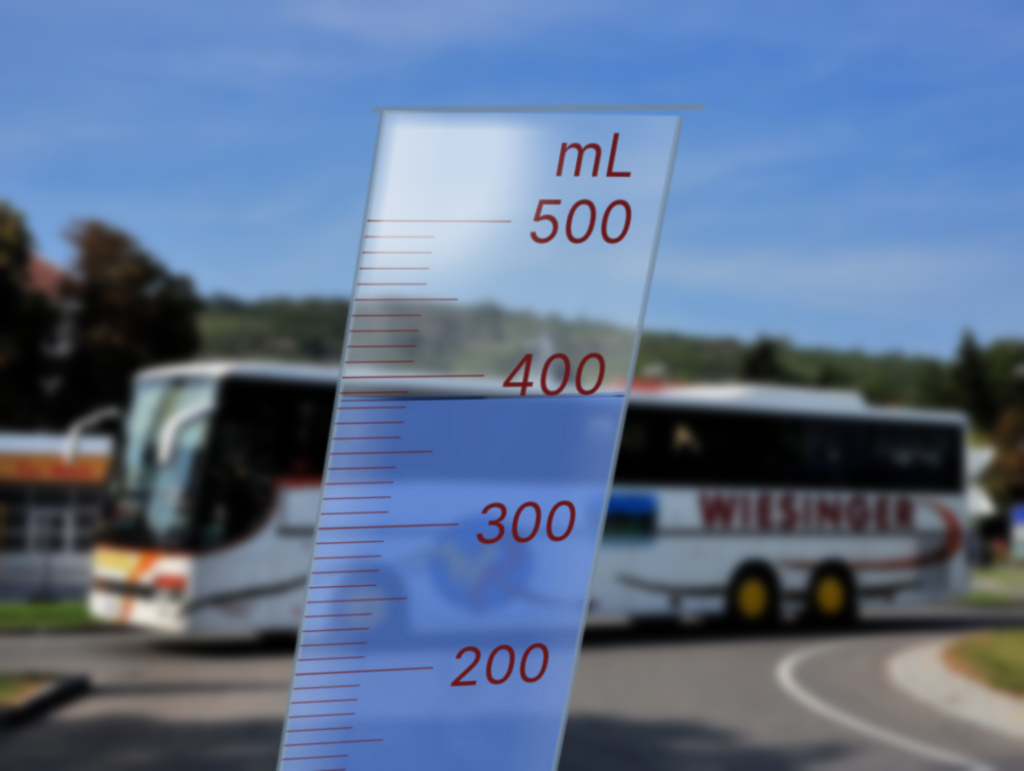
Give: 385,mL
